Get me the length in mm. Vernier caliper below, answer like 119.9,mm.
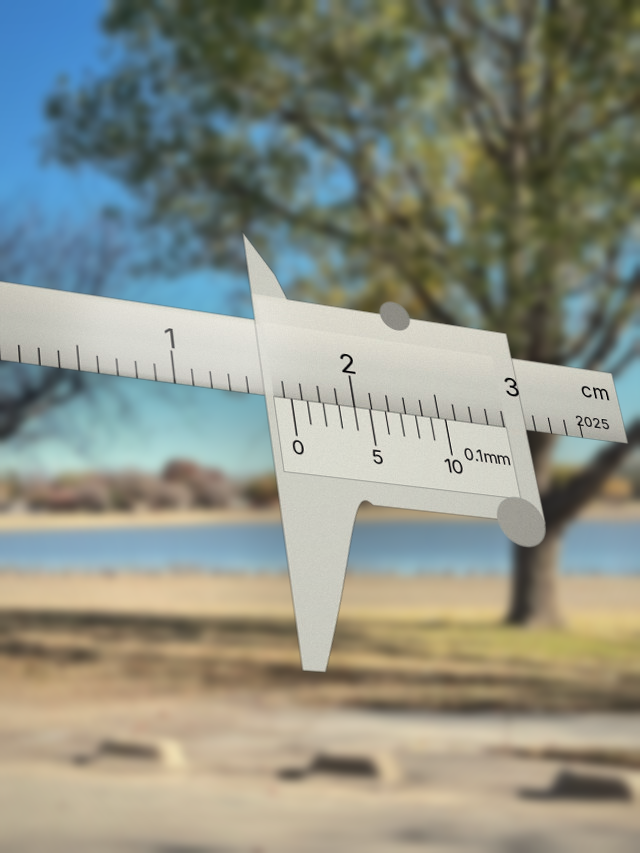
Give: 16.4,mm
